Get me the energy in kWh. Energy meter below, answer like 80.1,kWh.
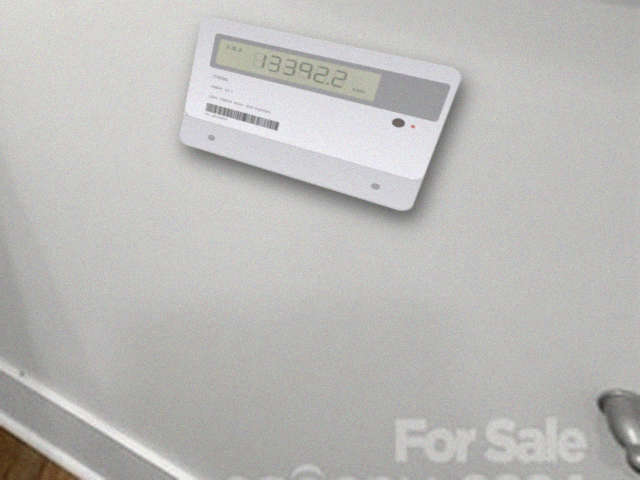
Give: 13392.2,kWh
